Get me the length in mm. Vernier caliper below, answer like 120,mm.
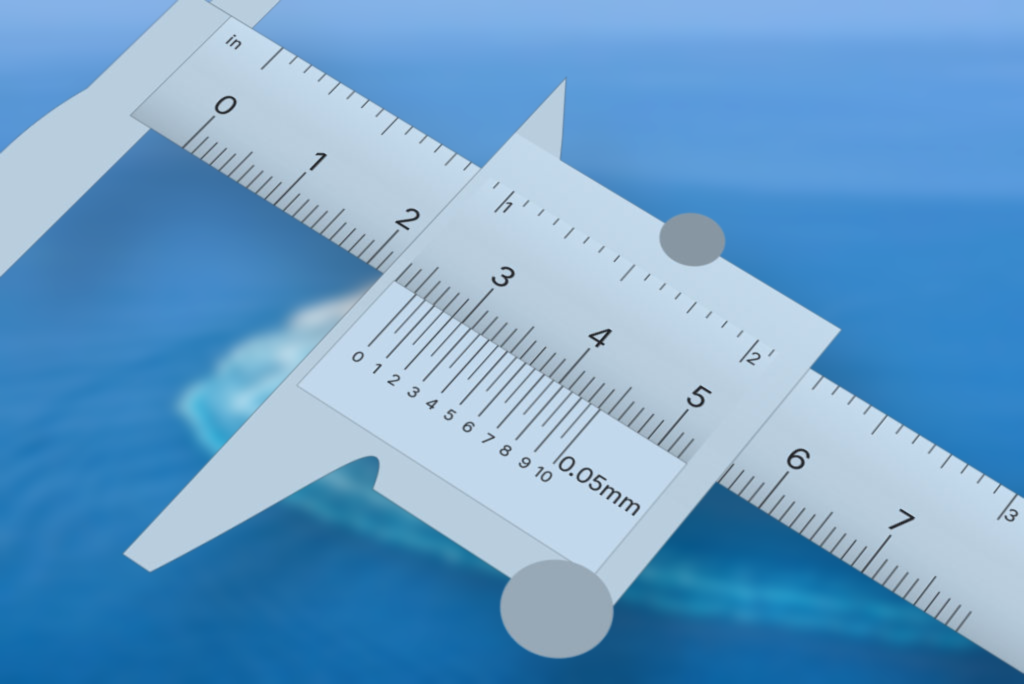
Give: 25.2,mm
